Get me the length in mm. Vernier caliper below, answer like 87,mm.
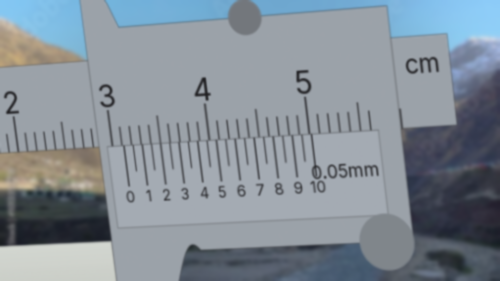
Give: 31.2,mm
